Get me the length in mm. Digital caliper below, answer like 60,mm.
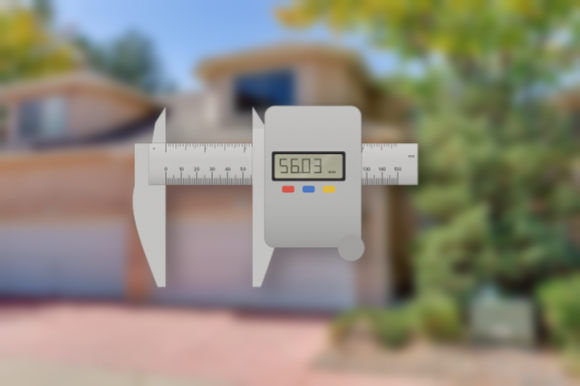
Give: 56.03,mm
